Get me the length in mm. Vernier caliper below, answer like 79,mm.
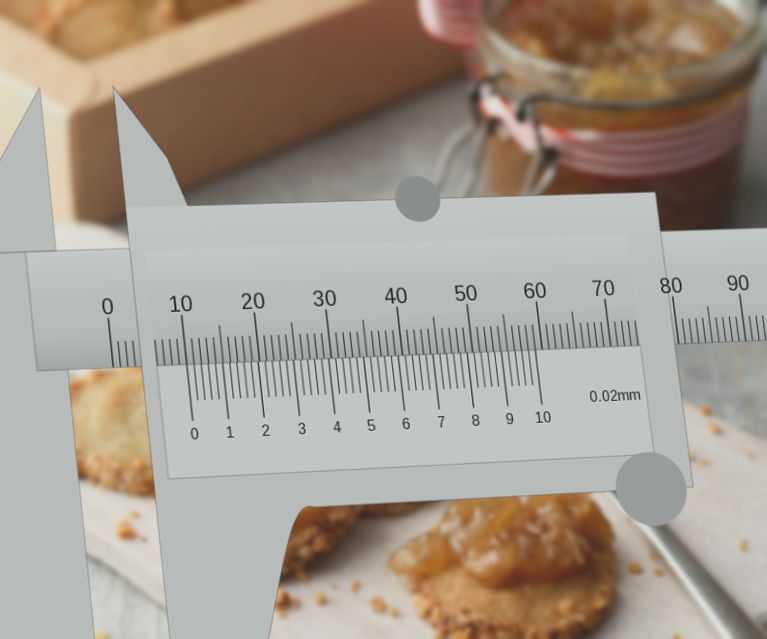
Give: 10.0,mm
